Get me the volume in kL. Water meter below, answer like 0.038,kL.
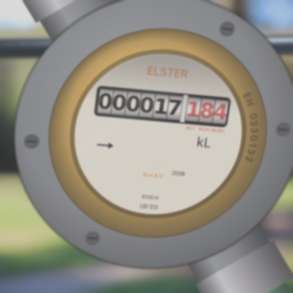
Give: 17.184,kL
